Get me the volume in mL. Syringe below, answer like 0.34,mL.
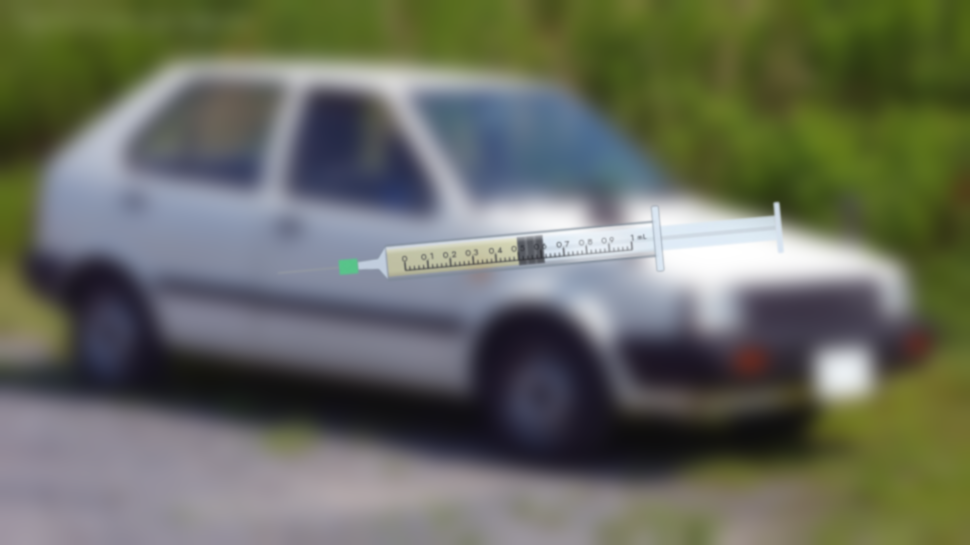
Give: 0.5,mL
